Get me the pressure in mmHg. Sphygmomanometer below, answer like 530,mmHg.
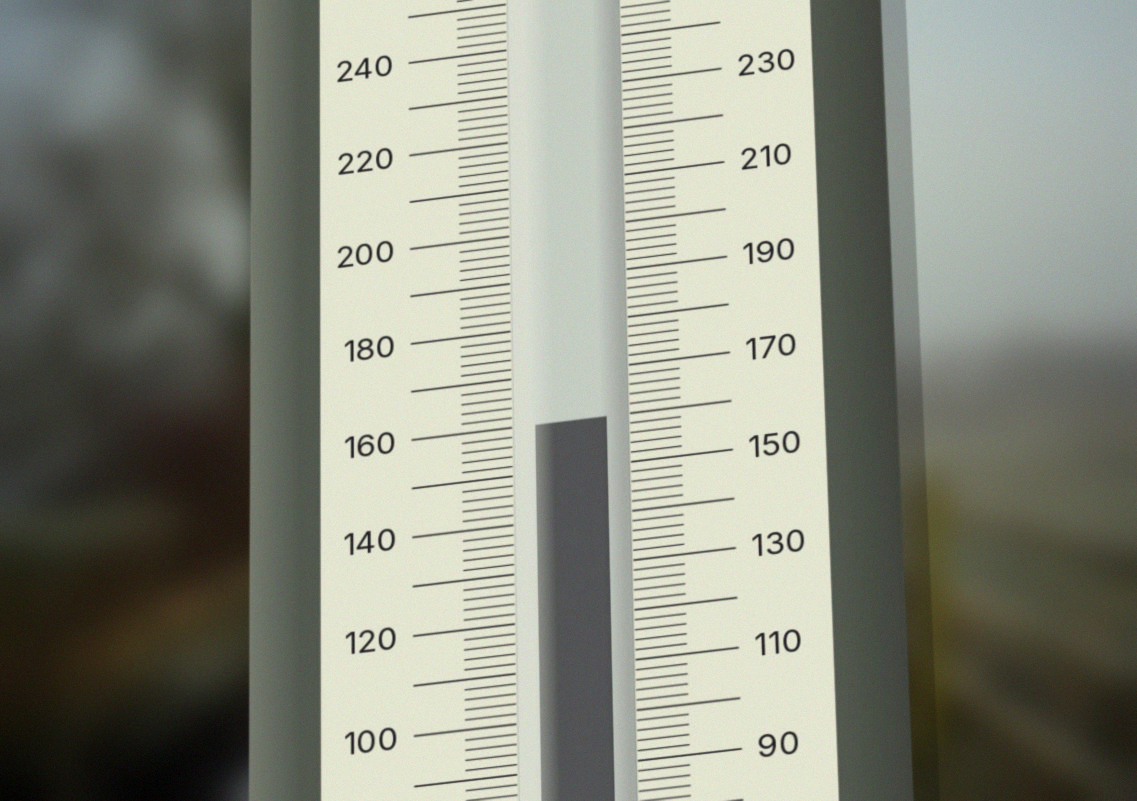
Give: 160,mmHg
